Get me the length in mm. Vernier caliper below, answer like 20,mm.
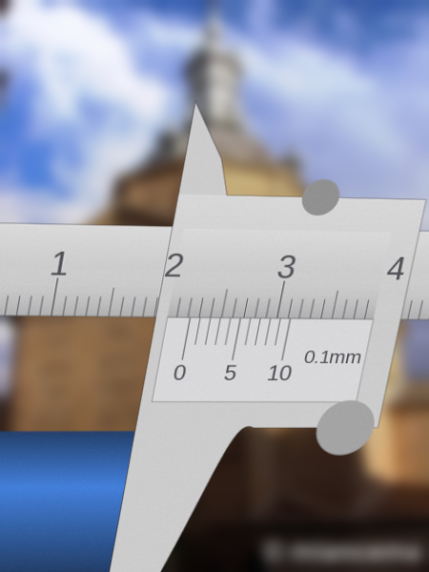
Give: 22.2,mm
